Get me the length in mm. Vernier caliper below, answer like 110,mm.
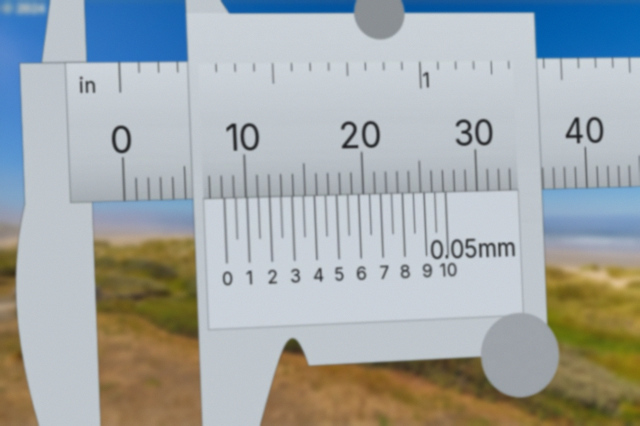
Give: 8.2,mm
